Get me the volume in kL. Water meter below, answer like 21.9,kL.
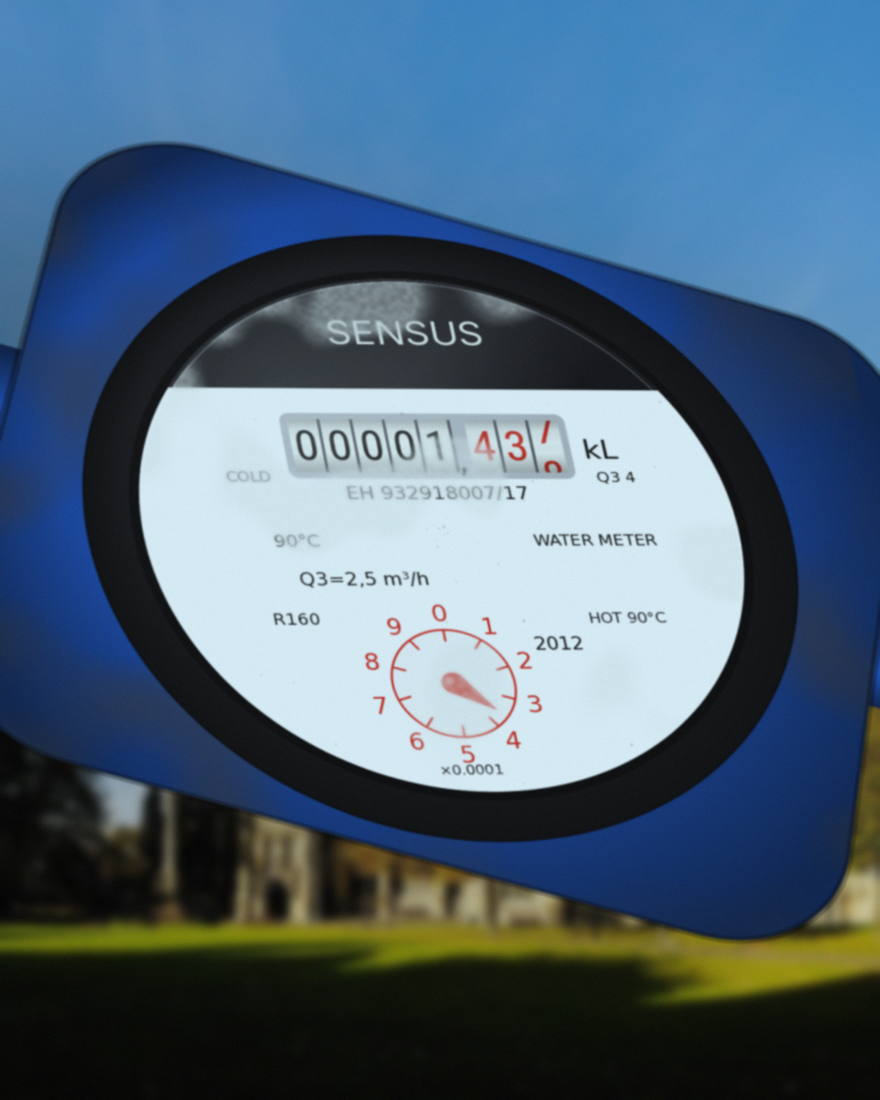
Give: 1.4373,kL
